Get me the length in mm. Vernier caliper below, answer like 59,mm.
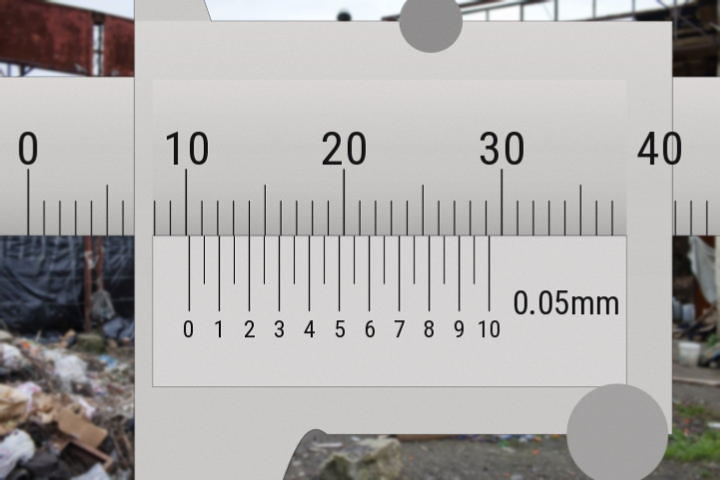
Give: 10.2,mm
